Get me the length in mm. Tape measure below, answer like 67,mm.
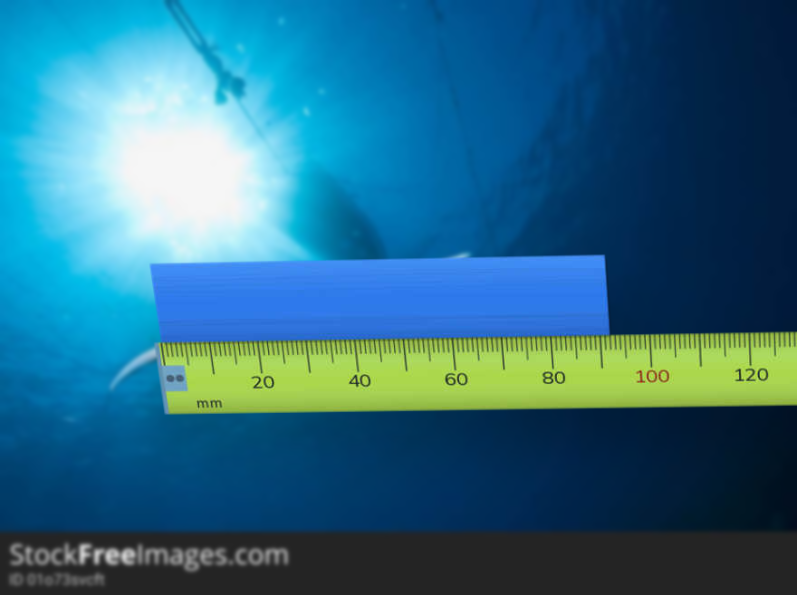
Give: 92,mm
